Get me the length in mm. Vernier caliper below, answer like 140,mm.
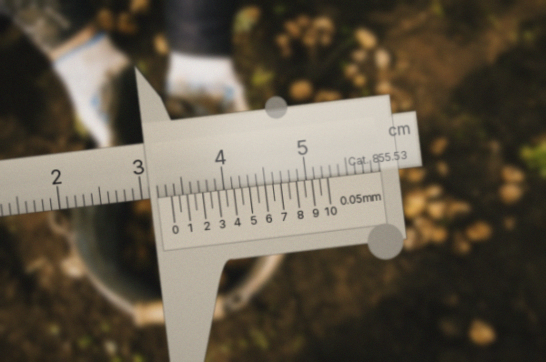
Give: 33.6,mm
